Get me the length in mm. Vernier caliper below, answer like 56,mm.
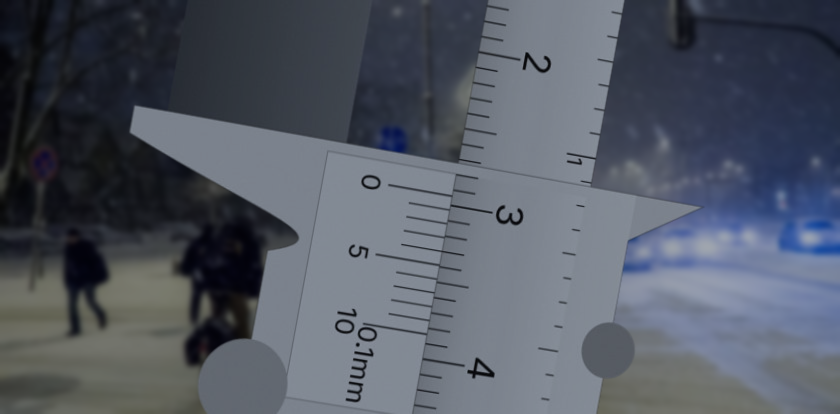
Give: 29.4,mm
